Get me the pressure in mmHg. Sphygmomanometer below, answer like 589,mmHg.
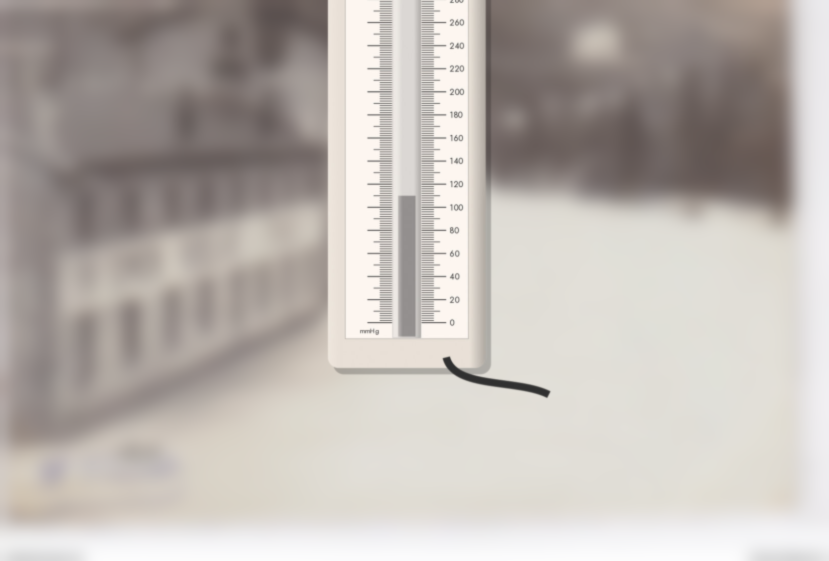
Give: 110,mmHg
